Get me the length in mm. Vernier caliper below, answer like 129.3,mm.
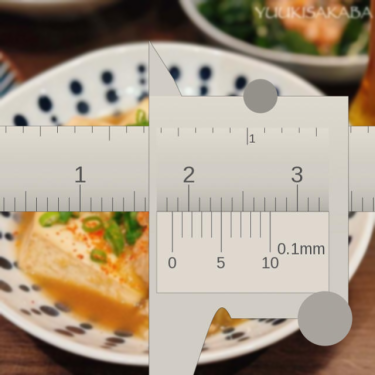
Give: 18.5,mm
